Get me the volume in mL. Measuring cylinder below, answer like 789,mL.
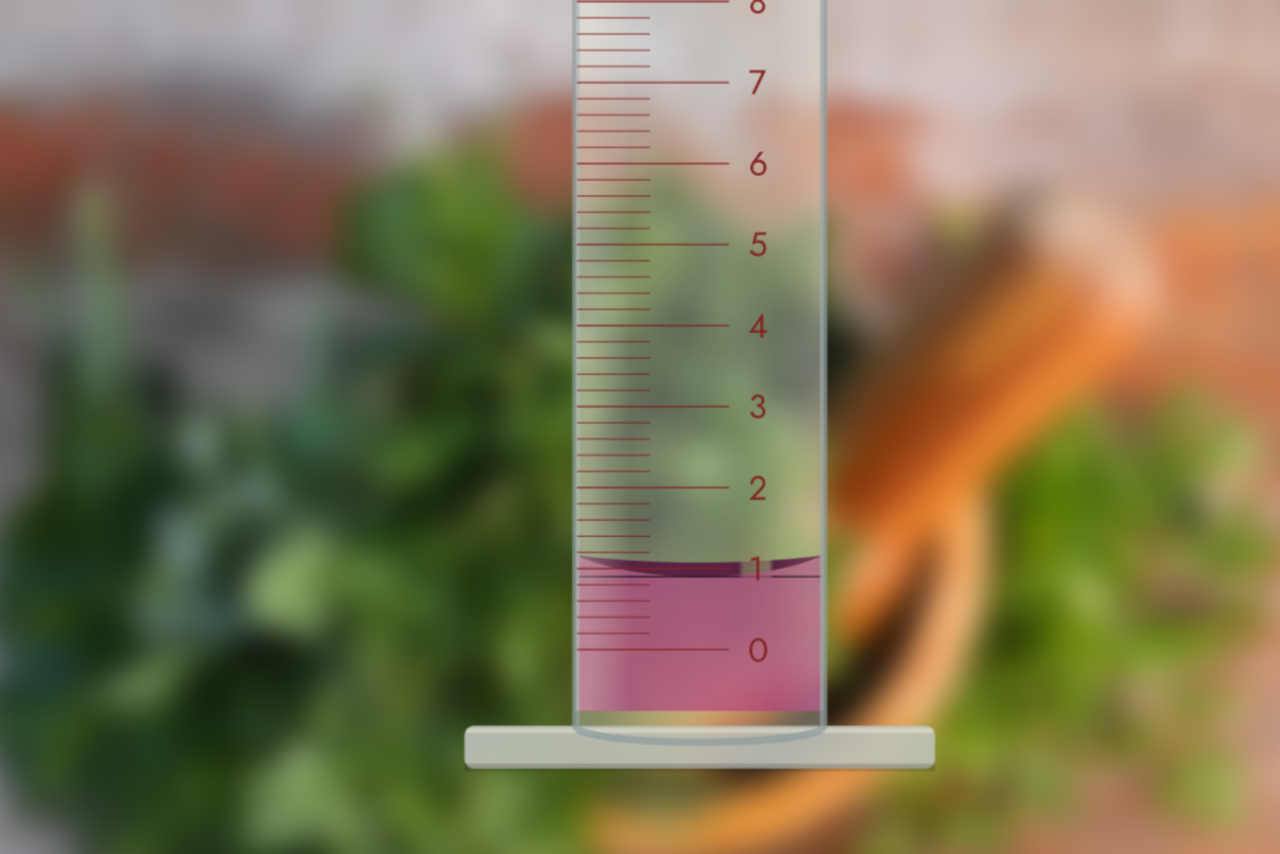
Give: 0.9,mL
